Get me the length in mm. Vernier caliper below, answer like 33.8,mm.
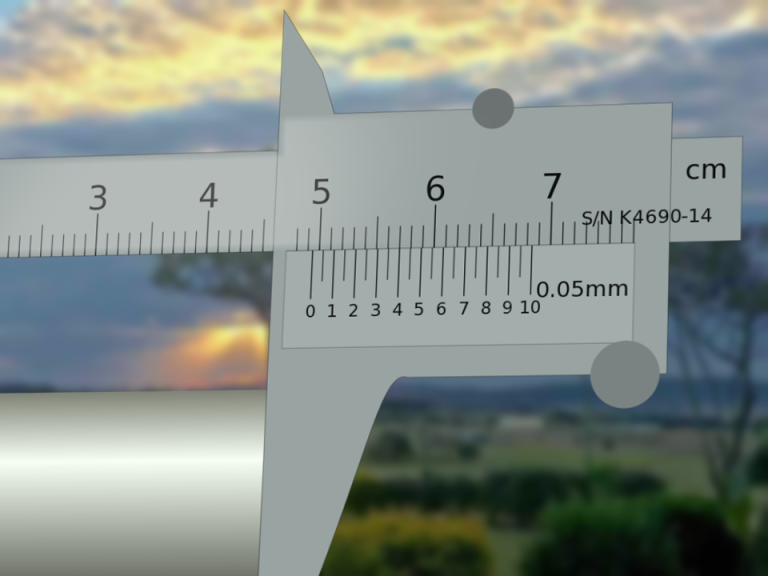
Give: 49.4,mm
